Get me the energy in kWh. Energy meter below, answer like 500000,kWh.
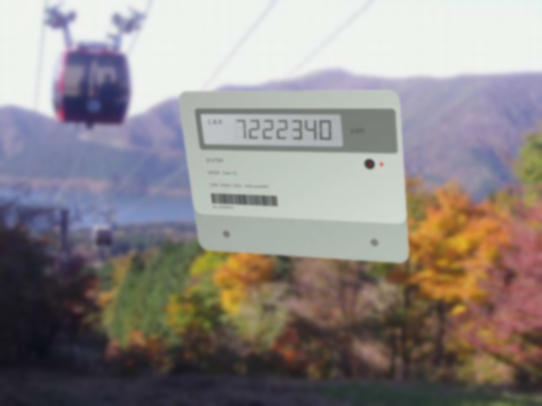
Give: 7222340,kWh
